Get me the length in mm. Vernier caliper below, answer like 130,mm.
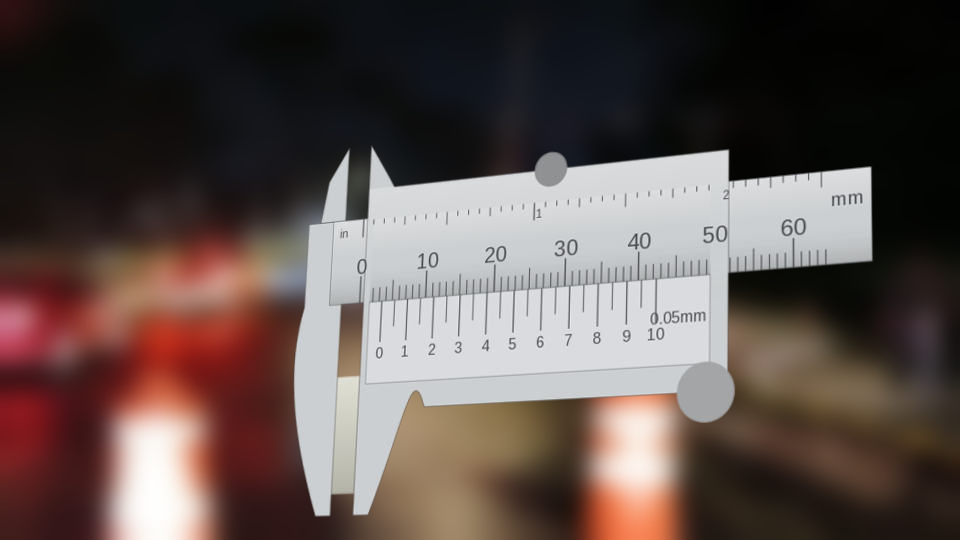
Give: 3.4,mm
